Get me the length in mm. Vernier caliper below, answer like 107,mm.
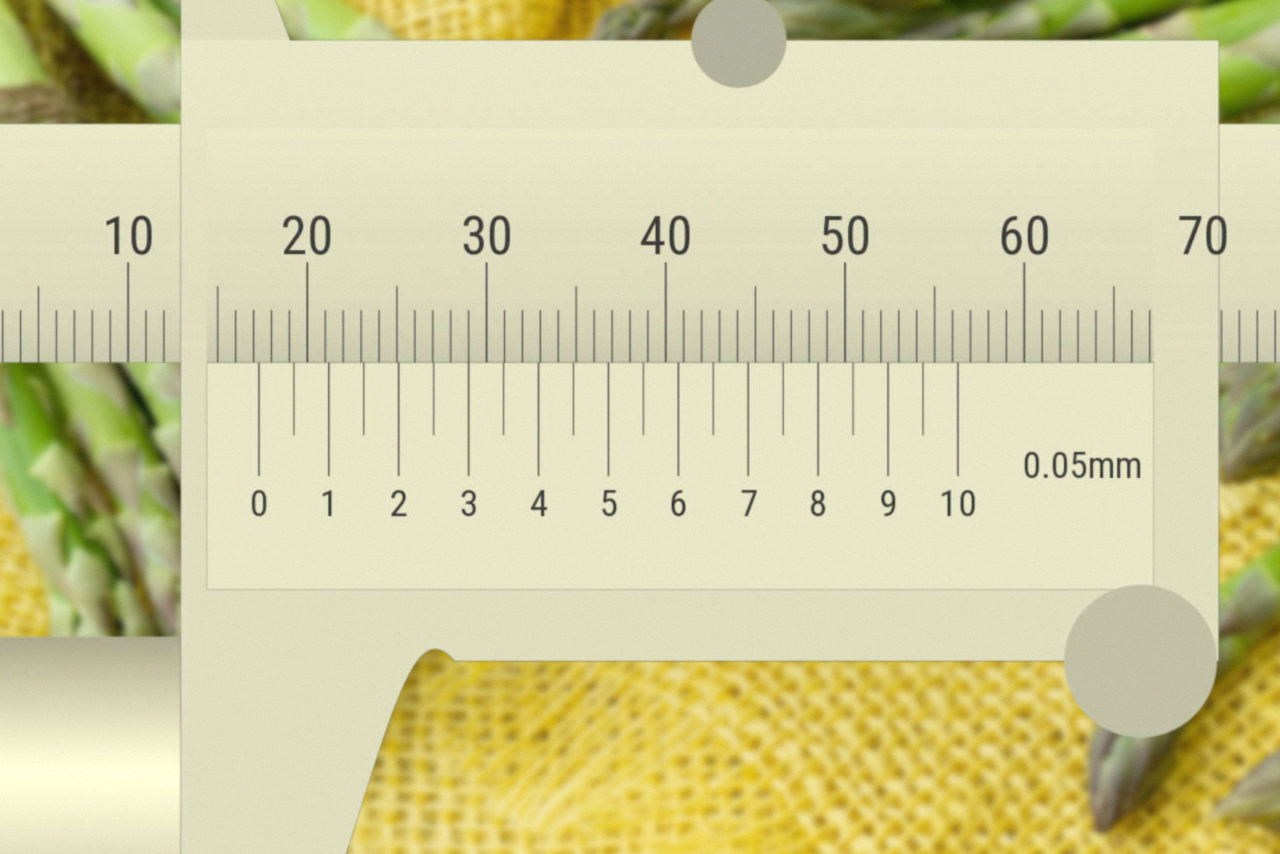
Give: 17.3,mm
